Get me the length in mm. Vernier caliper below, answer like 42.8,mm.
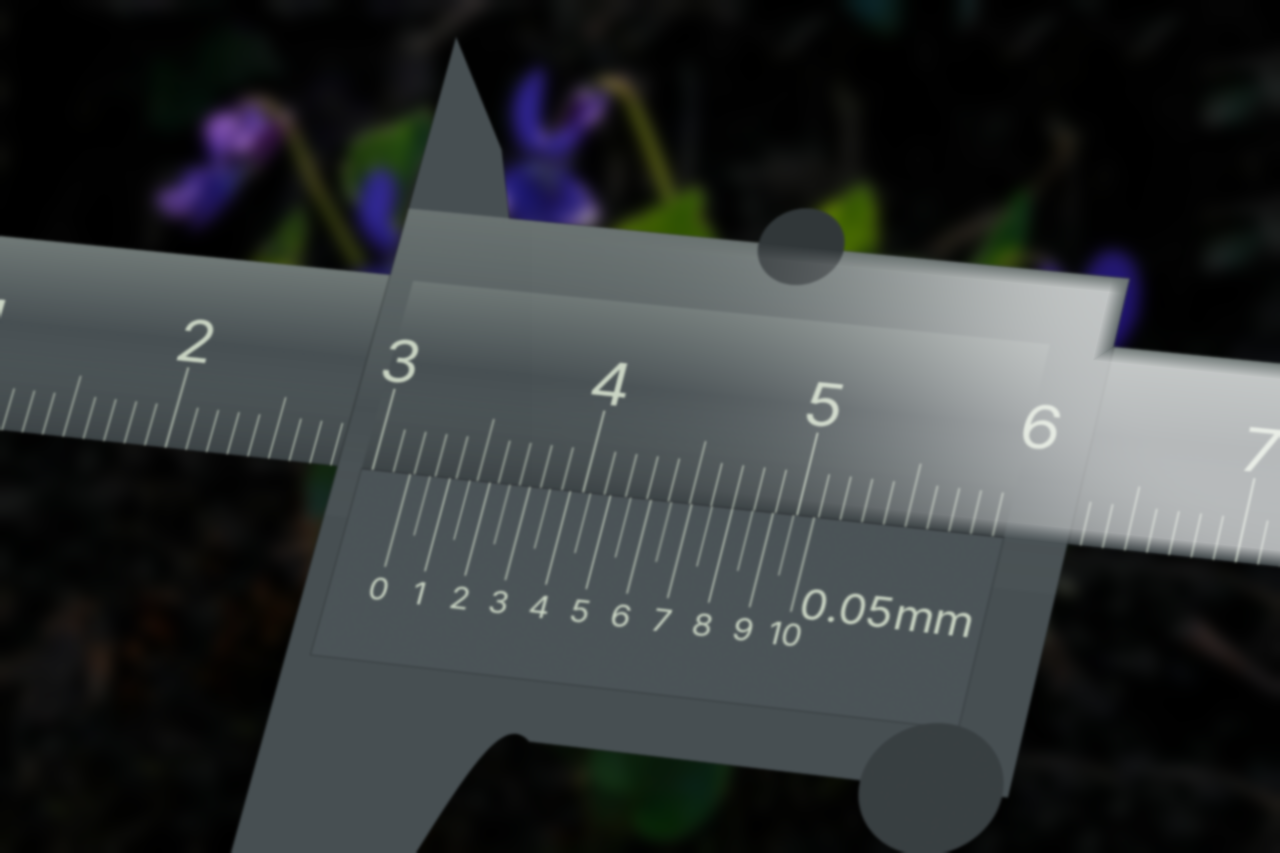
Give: 31.8,mm
